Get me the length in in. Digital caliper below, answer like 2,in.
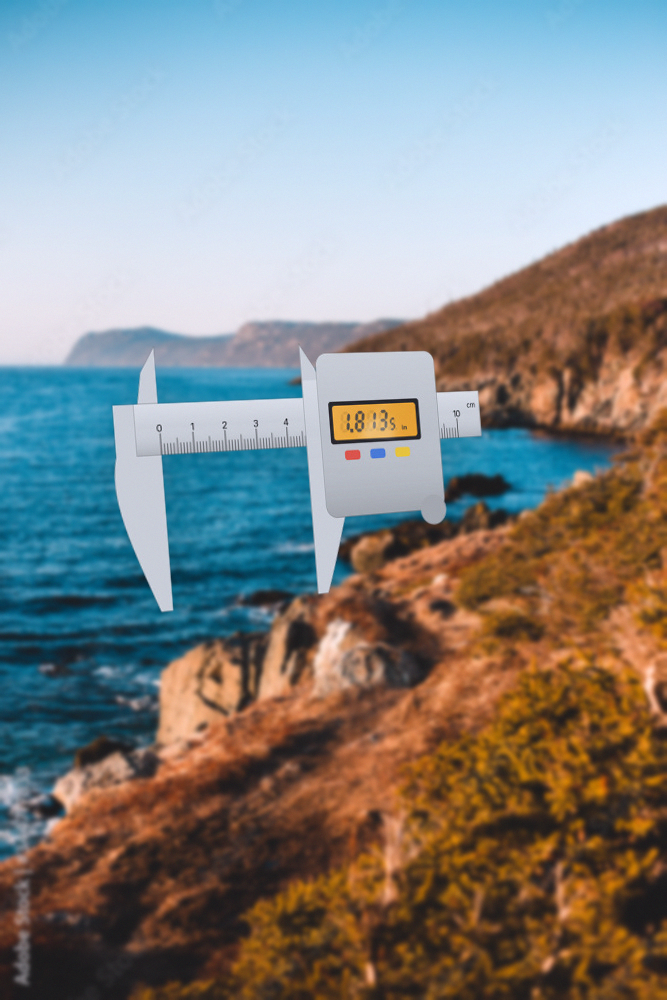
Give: 1.8135,in
